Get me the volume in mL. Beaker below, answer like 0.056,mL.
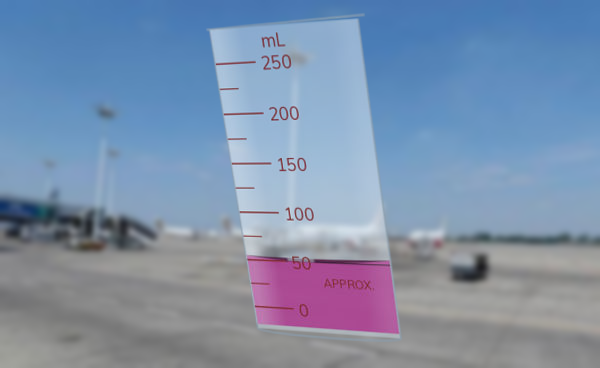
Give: 50,mL
